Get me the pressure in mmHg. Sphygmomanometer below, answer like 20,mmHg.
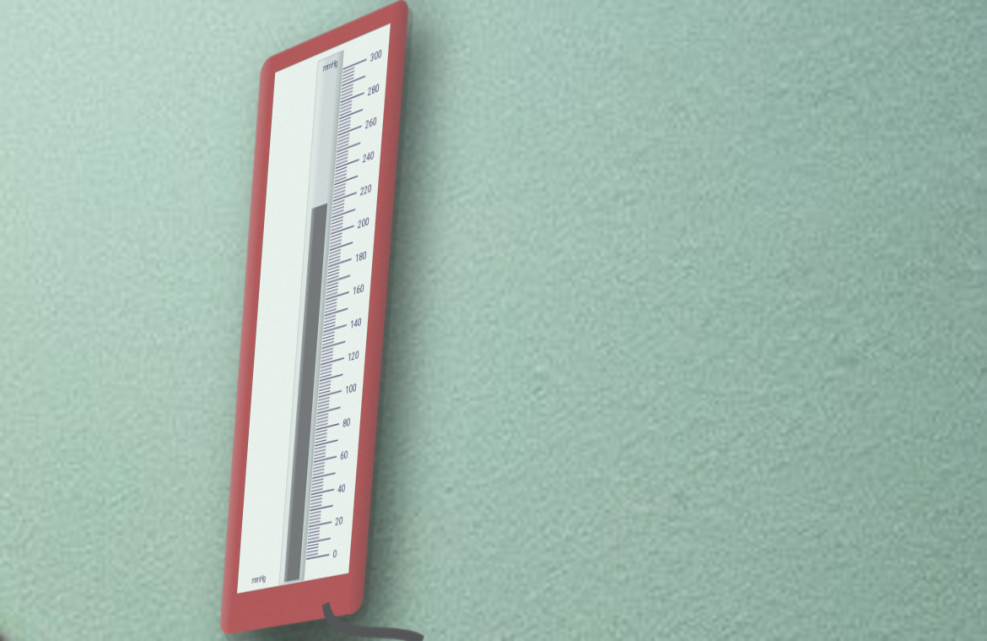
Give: 220,mmHg
